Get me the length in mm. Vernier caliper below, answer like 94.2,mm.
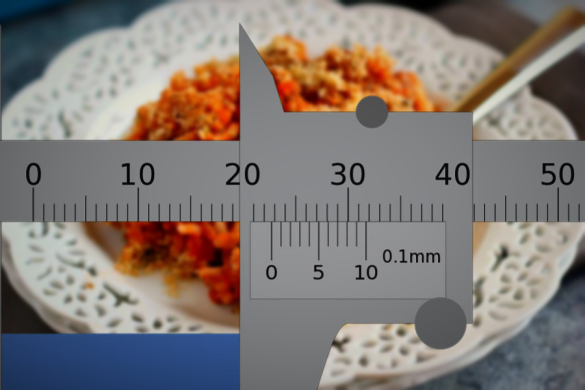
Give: 22.7,mm
